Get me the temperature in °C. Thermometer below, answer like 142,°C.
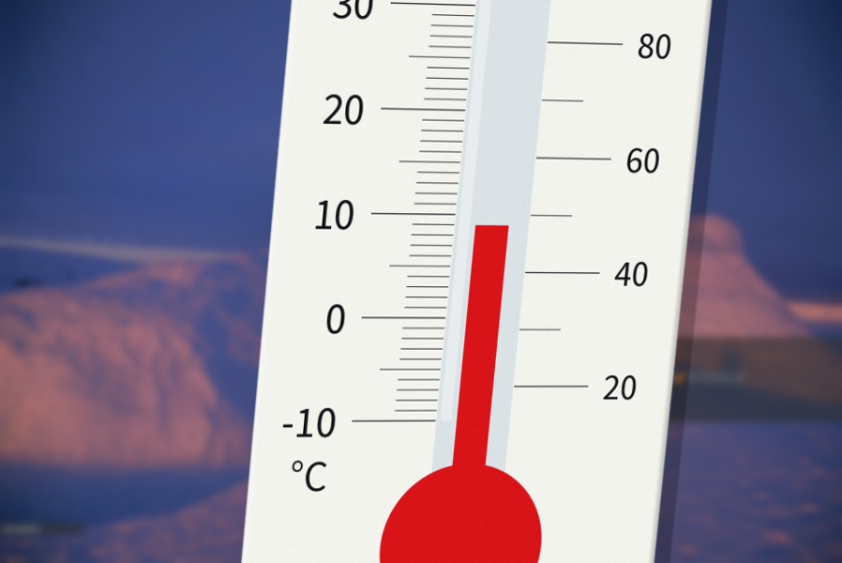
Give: 9,°C
